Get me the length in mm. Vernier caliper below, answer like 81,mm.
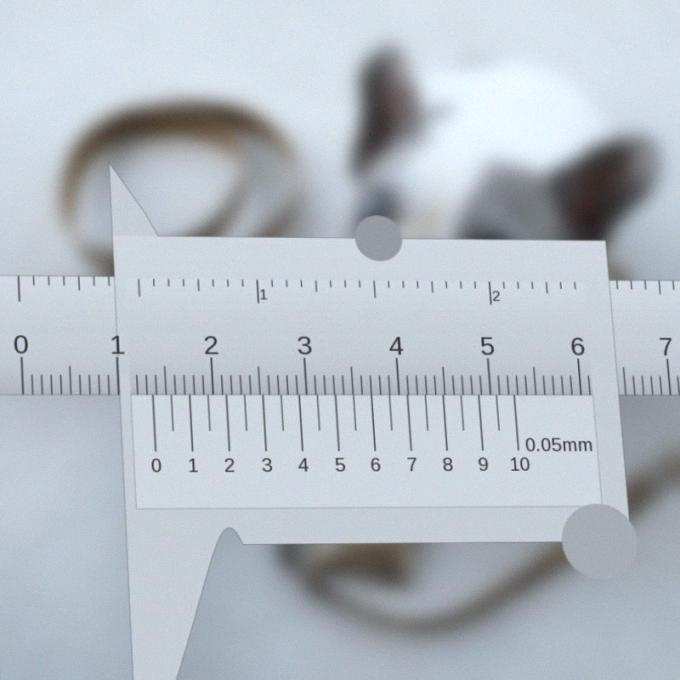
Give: 13.6,mm
